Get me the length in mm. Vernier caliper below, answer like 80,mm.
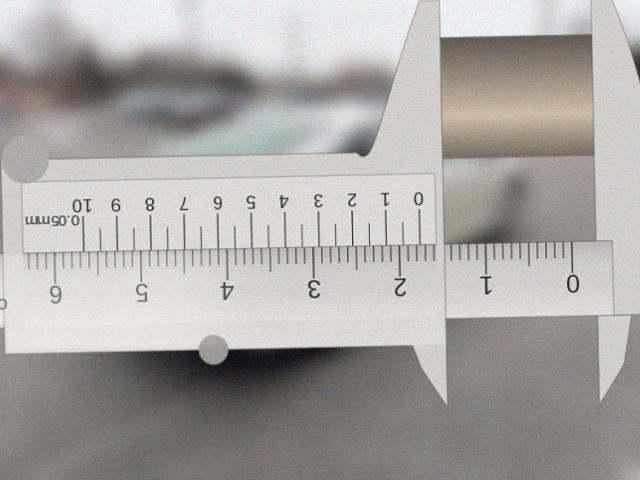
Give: 17.6,mm
